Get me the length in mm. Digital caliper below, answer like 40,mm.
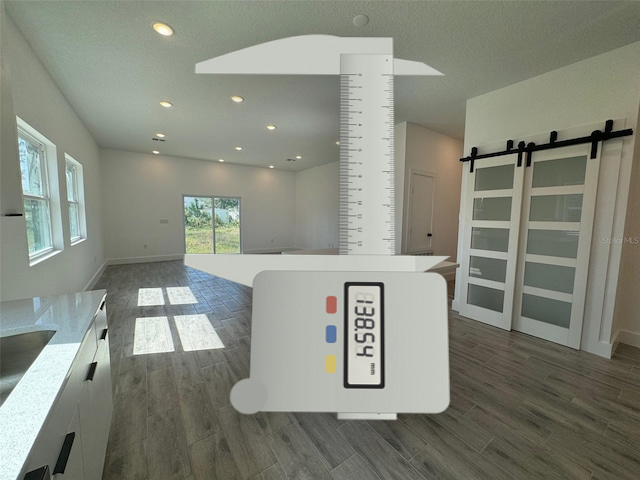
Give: 138.54,mm
